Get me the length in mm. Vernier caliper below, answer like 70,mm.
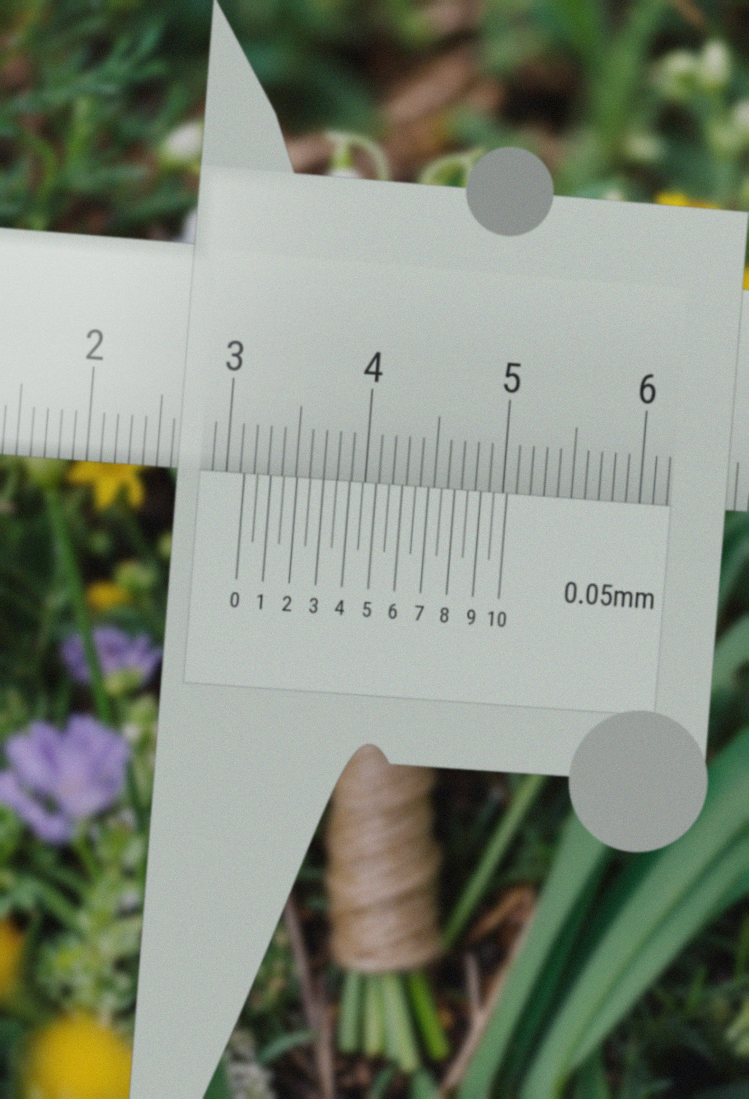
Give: 31.3,mm
